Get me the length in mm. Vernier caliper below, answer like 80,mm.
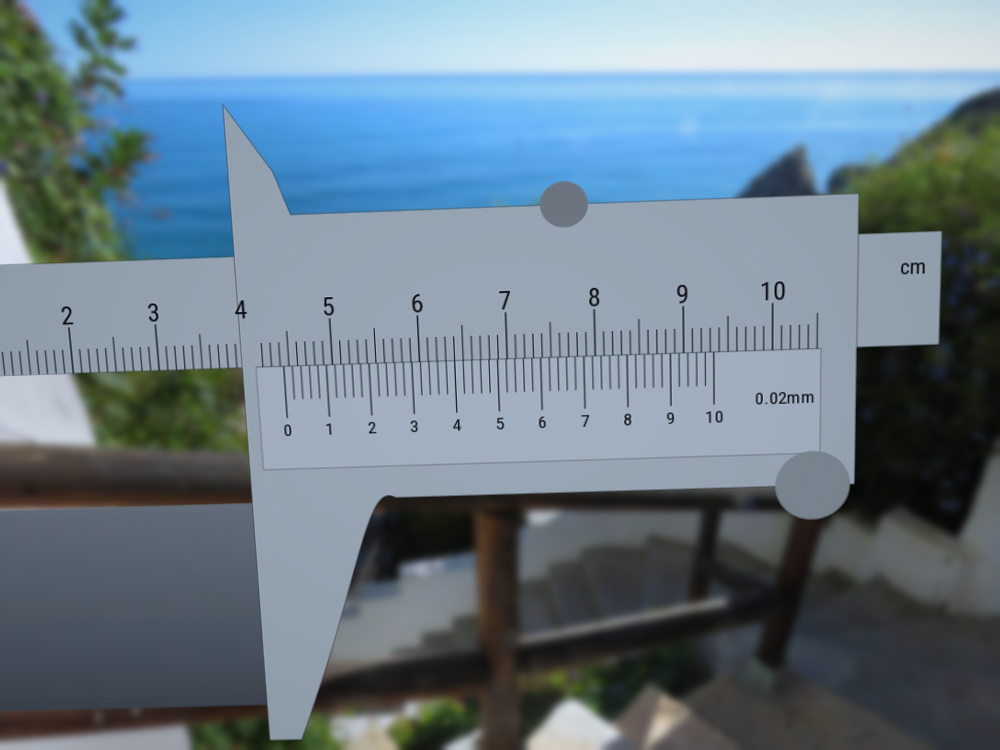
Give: 44.4,mm
